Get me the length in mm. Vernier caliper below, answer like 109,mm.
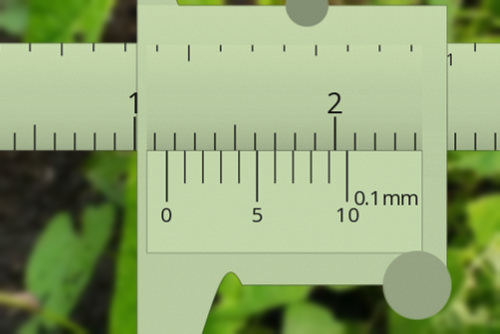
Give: 11.6,mm
